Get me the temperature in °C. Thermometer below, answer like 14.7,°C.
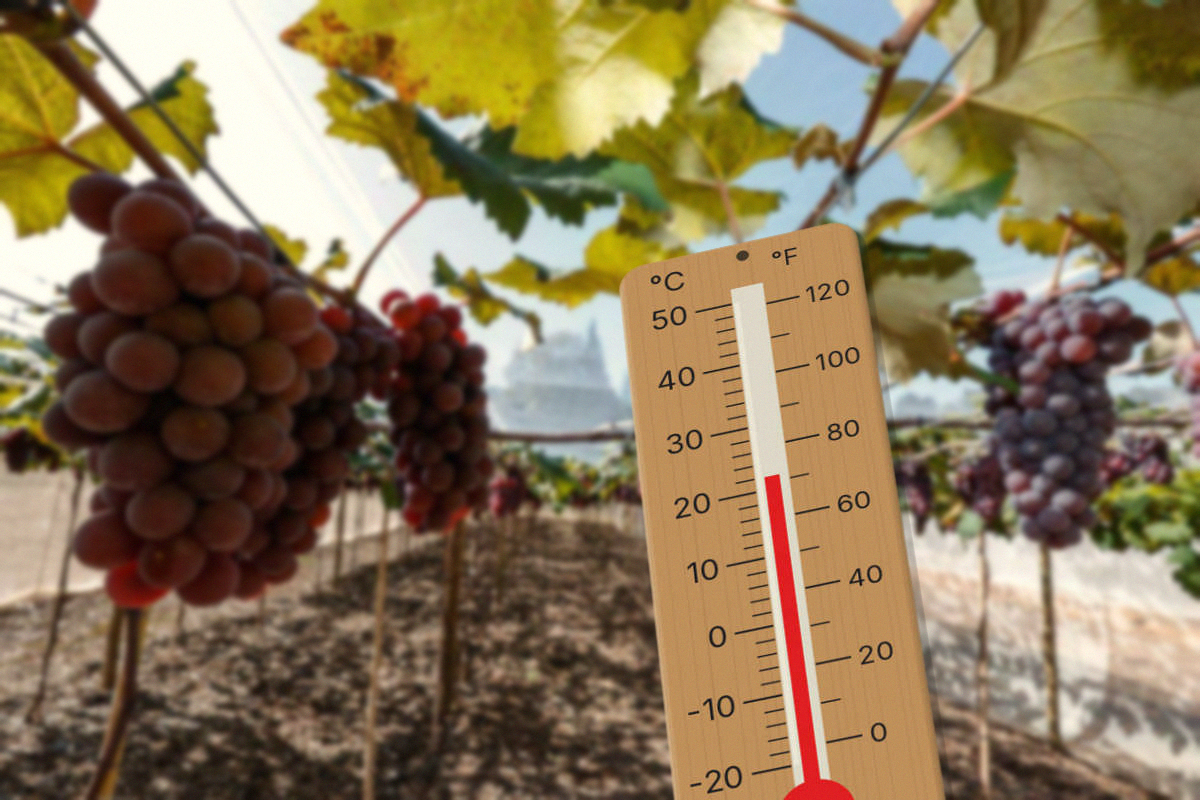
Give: 22,°C
